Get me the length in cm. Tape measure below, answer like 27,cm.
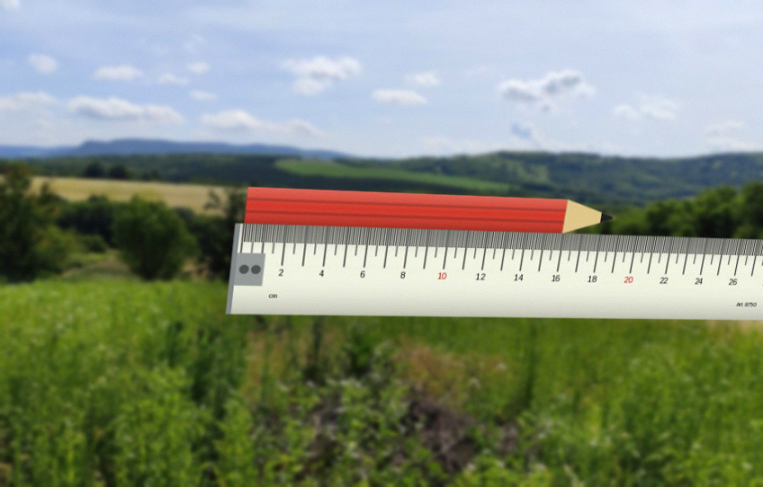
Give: 18.5,cm
